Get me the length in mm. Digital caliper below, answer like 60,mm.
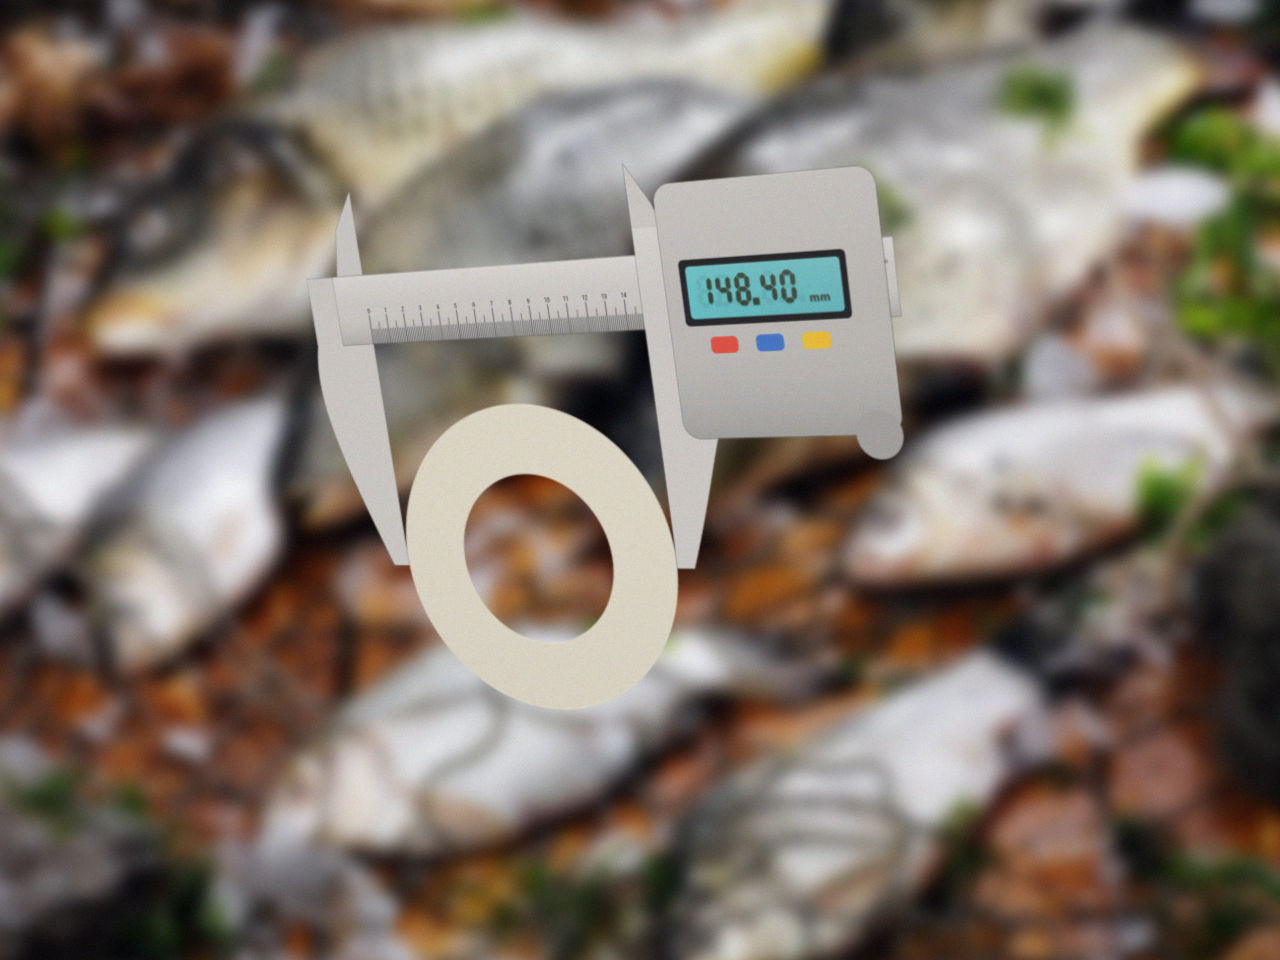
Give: 148.40,mm
